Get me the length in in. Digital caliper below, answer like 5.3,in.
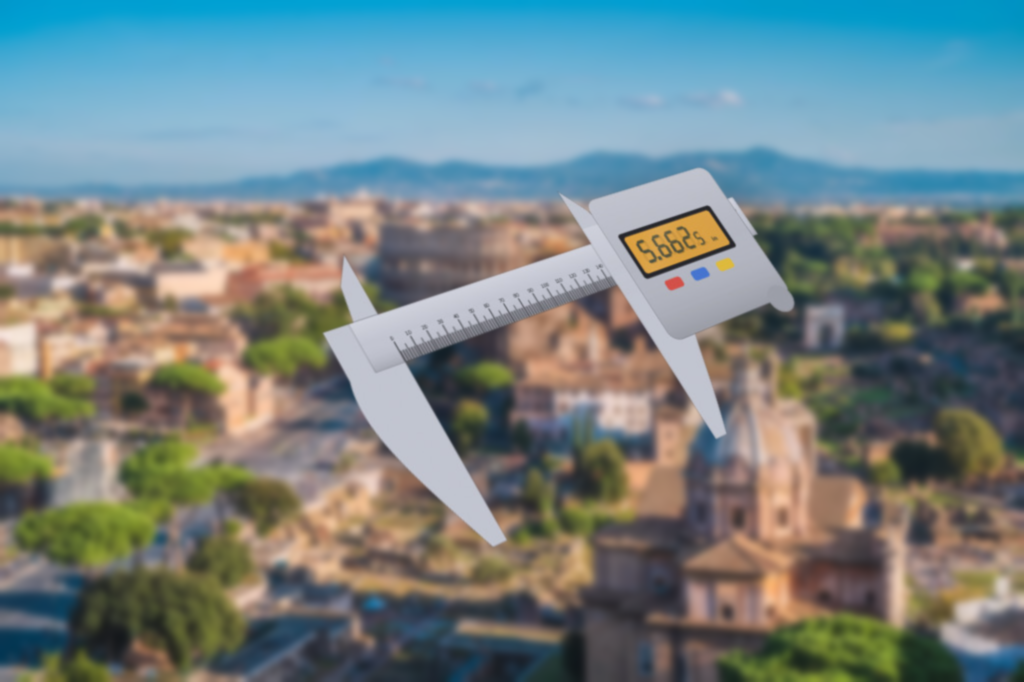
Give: 5.6625,in
